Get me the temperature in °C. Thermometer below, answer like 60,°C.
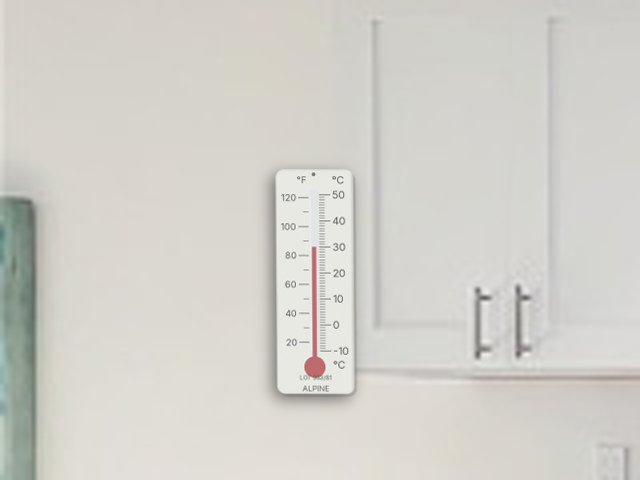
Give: 30,°C
